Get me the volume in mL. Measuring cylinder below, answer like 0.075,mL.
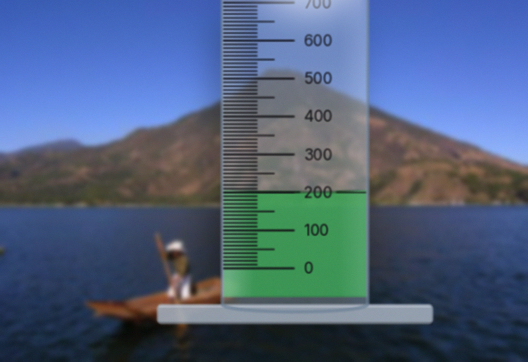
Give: 200,mL
